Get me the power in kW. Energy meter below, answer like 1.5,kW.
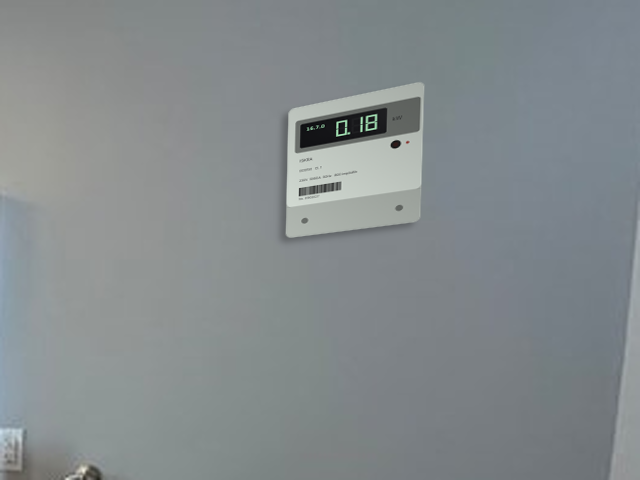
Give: 0.18,kW
